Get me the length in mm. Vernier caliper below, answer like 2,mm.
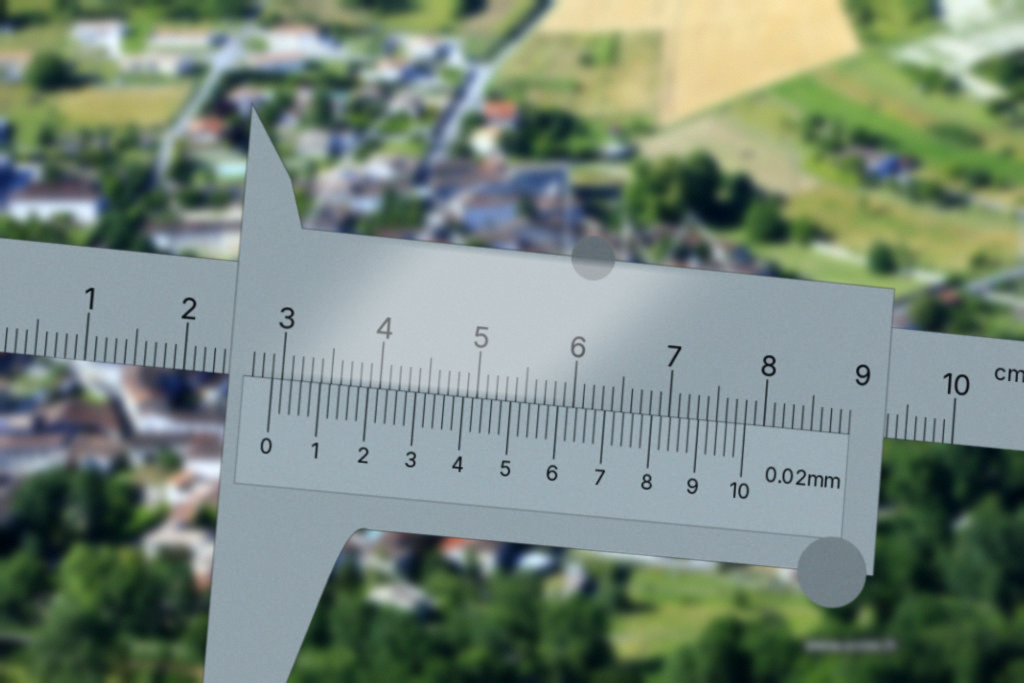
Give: 29.0,mm
